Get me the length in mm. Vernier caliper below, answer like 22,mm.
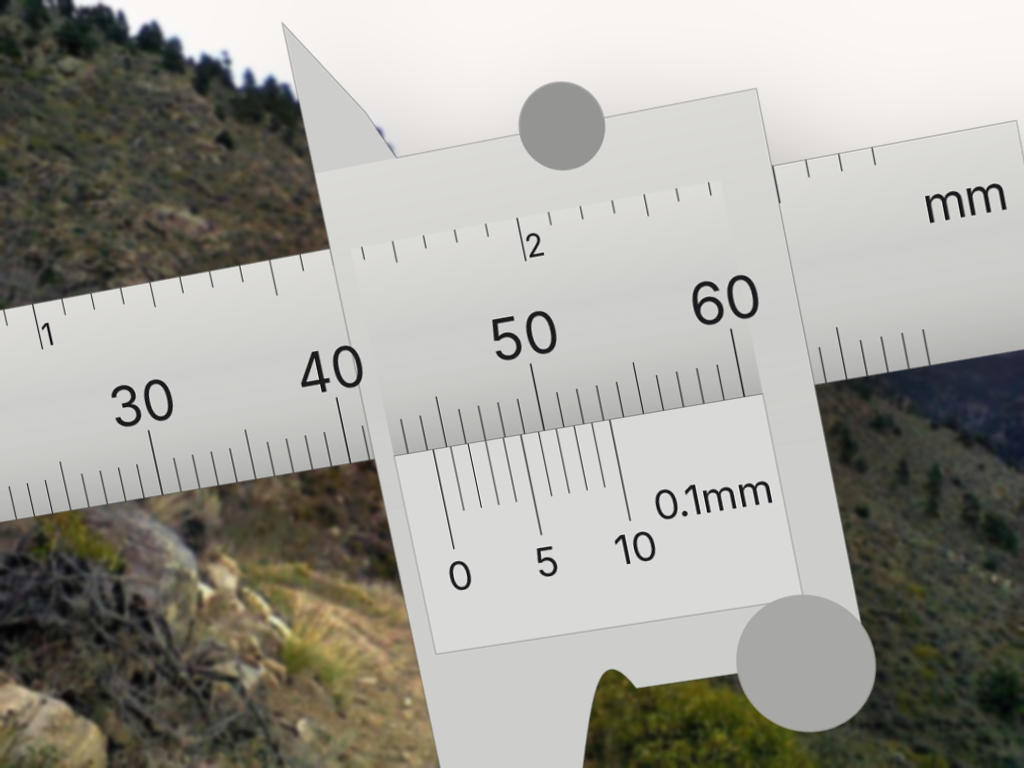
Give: 44.3,mm
